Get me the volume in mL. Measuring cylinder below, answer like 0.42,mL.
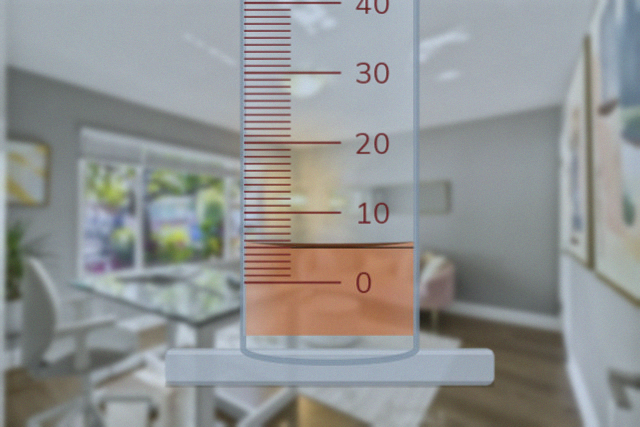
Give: 5,mL
